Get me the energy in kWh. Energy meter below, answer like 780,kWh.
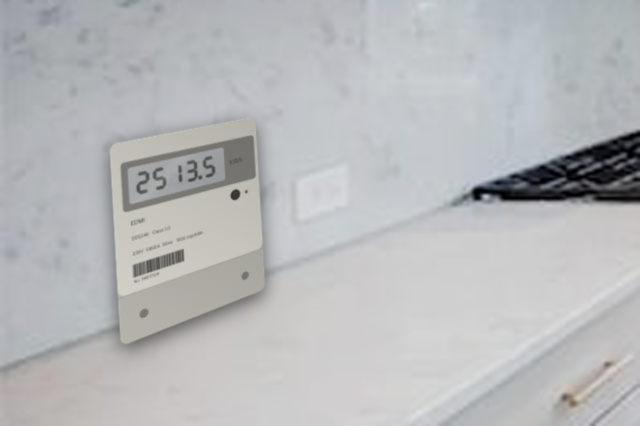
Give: 2513.5,kWh
